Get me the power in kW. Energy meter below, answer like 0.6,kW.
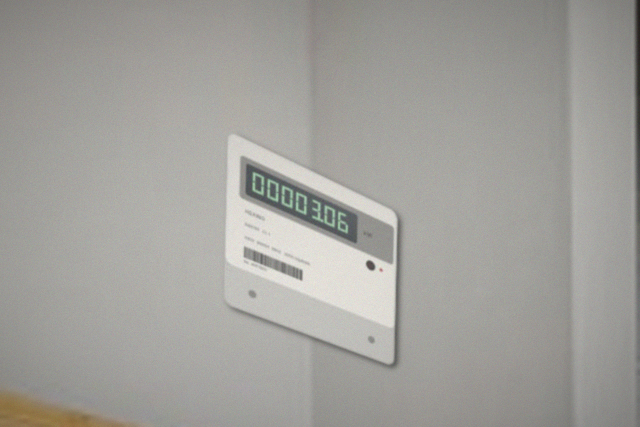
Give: 3.06,kW
